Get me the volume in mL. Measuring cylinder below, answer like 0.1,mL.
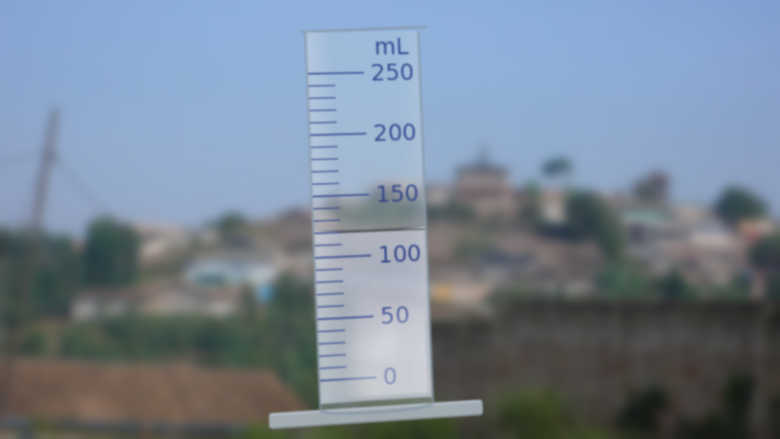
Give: 120,mL
